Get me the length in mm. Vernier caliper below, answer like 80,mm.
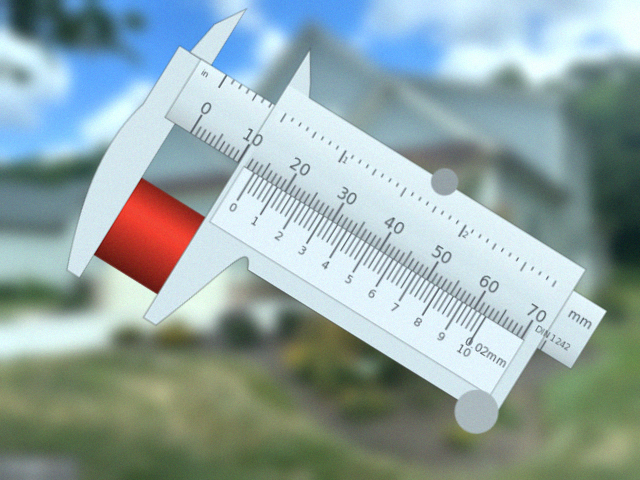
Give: 13.5,mm
